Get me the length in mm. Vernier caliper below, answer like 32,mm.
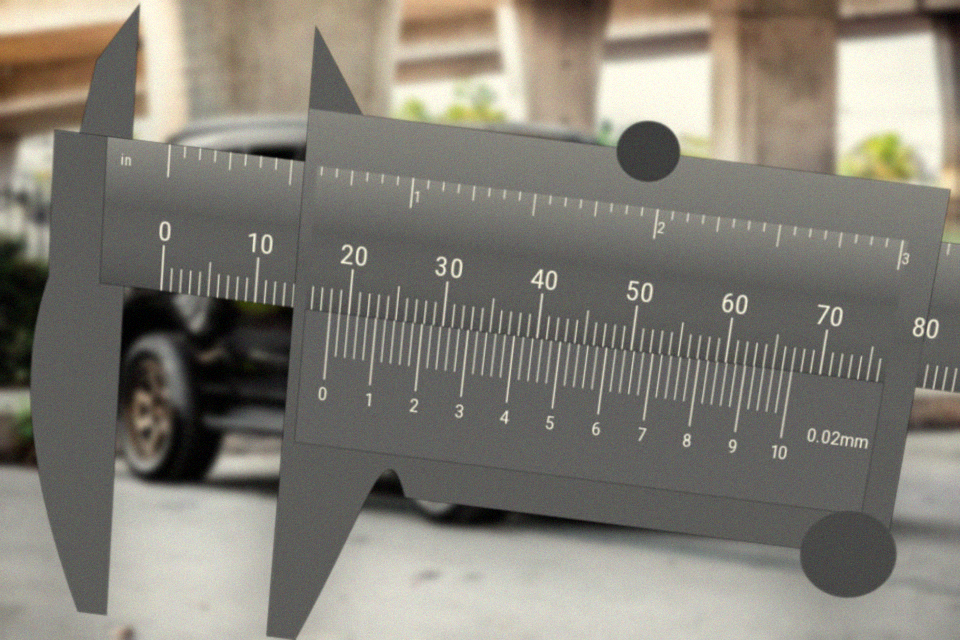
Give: 18.0,mm
